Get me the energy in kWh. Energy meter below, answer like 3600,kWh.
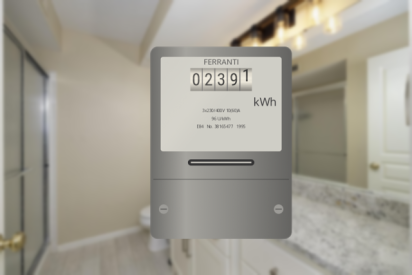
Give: 2391,kWh
